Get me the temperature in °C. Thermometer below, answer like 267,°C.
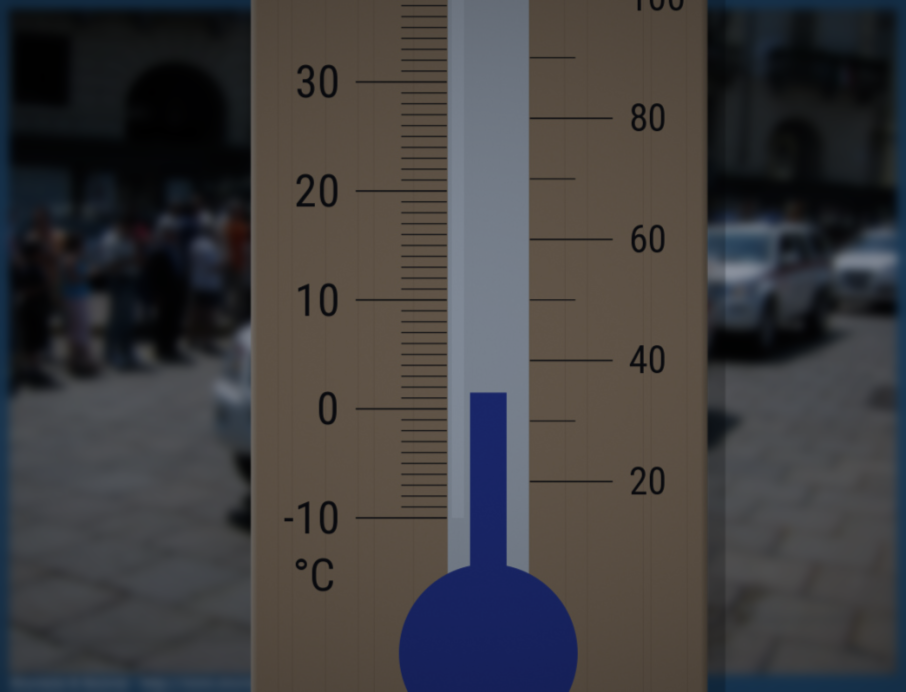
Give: 1.5,°C
